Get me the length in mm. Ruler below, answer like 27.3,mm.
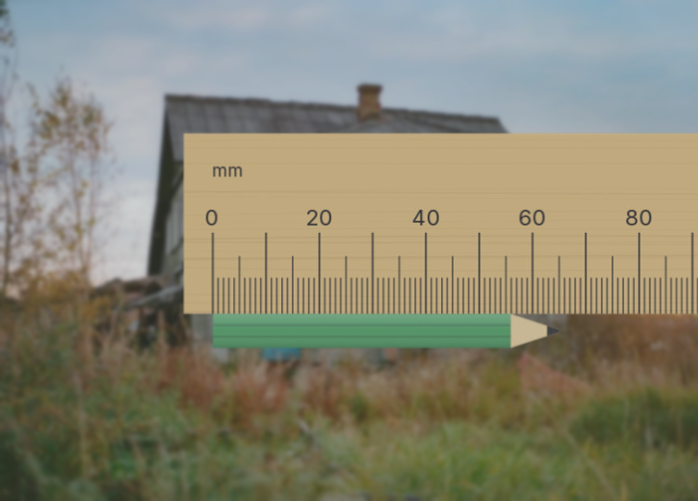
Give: 65,mm
